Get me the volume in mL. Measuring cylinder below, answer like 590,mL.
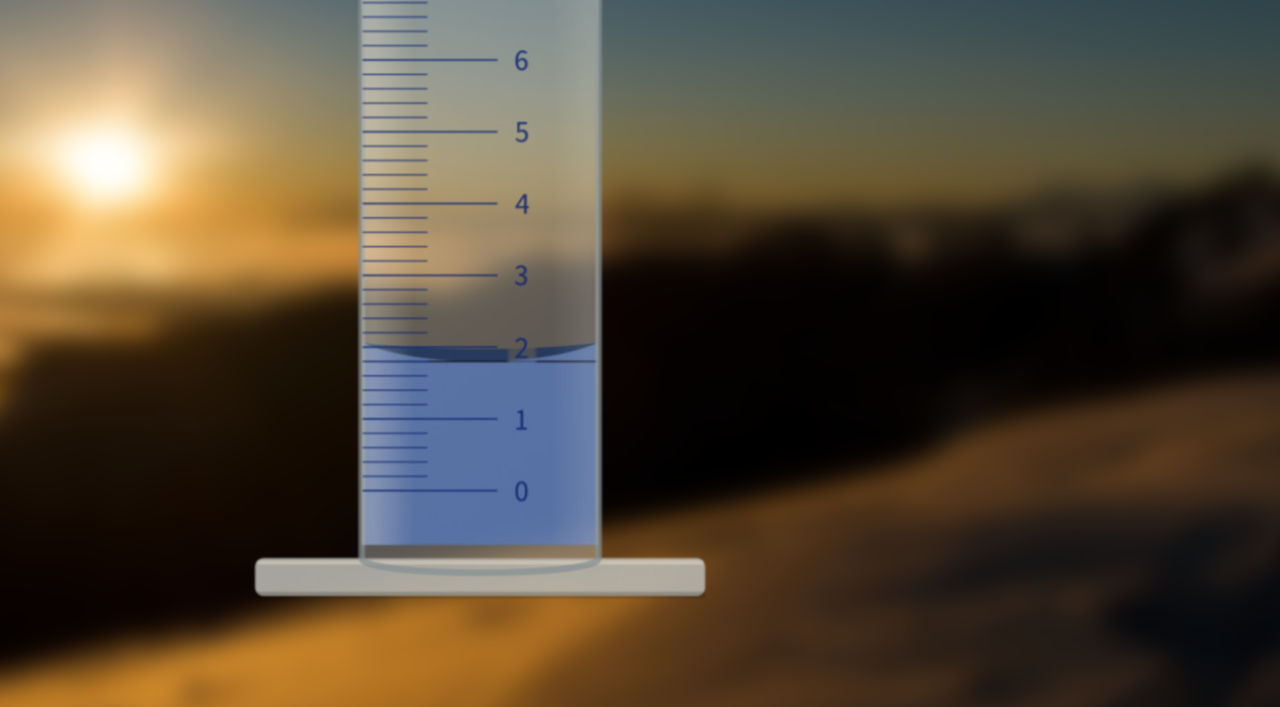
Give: 1.8,mL
